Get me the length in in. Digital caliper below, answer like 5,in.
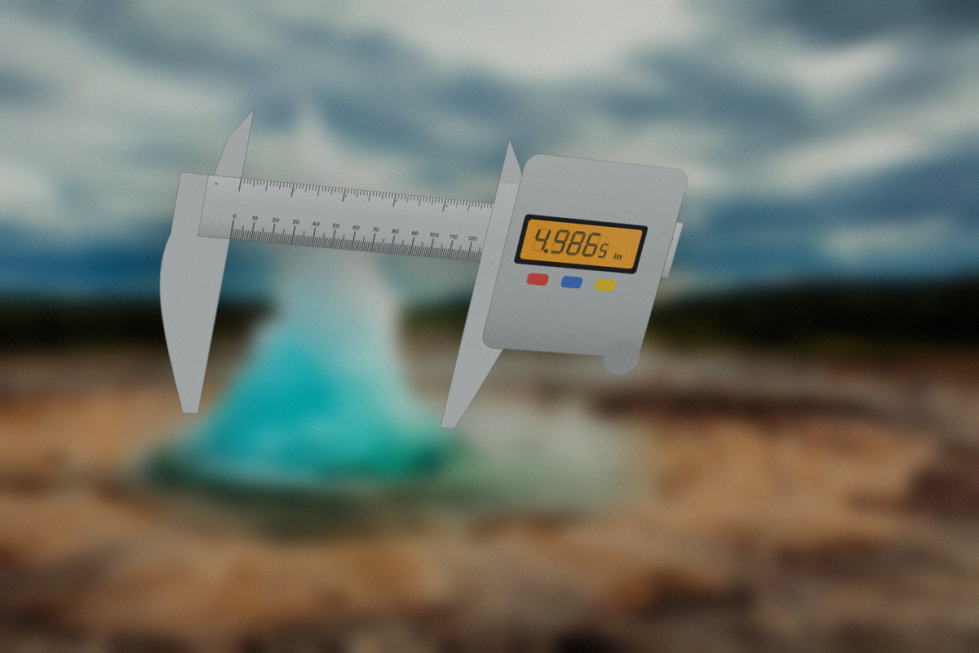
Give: 4.9865,in
